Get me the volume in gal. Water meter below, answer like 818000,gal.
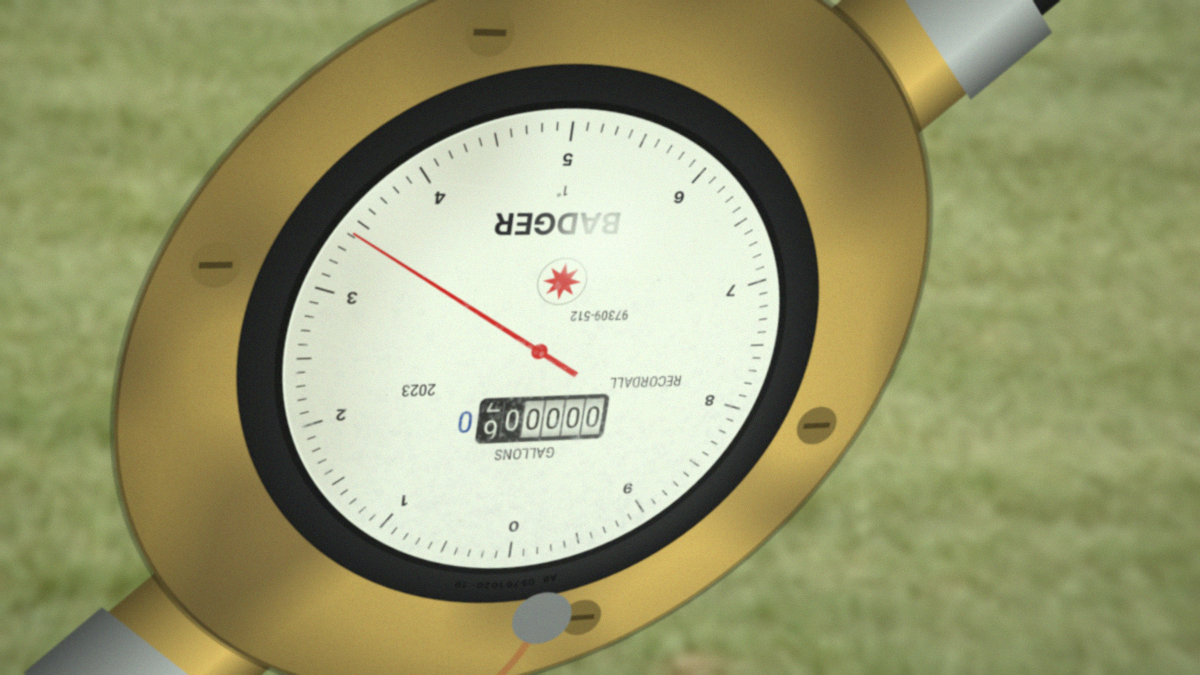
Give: 63.4,gal
